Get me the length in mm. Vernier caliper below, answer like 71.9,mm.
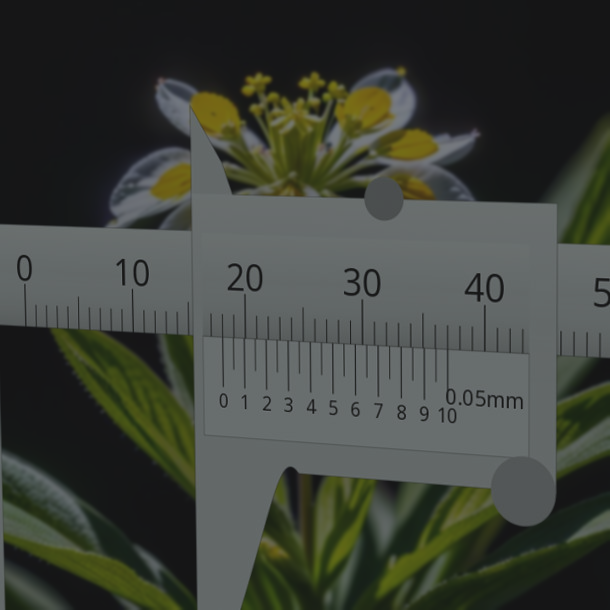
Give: 18.0,mm
